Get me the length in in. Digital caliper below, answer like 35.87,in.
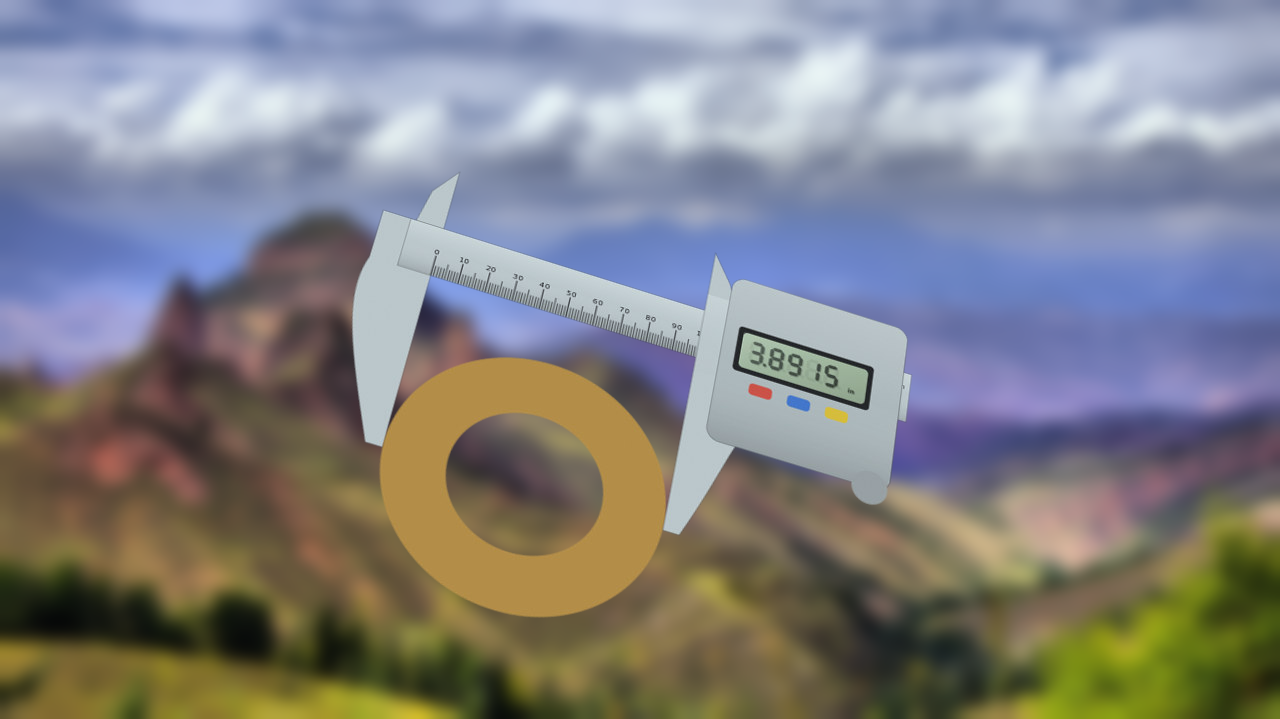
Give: 3.8915,in
